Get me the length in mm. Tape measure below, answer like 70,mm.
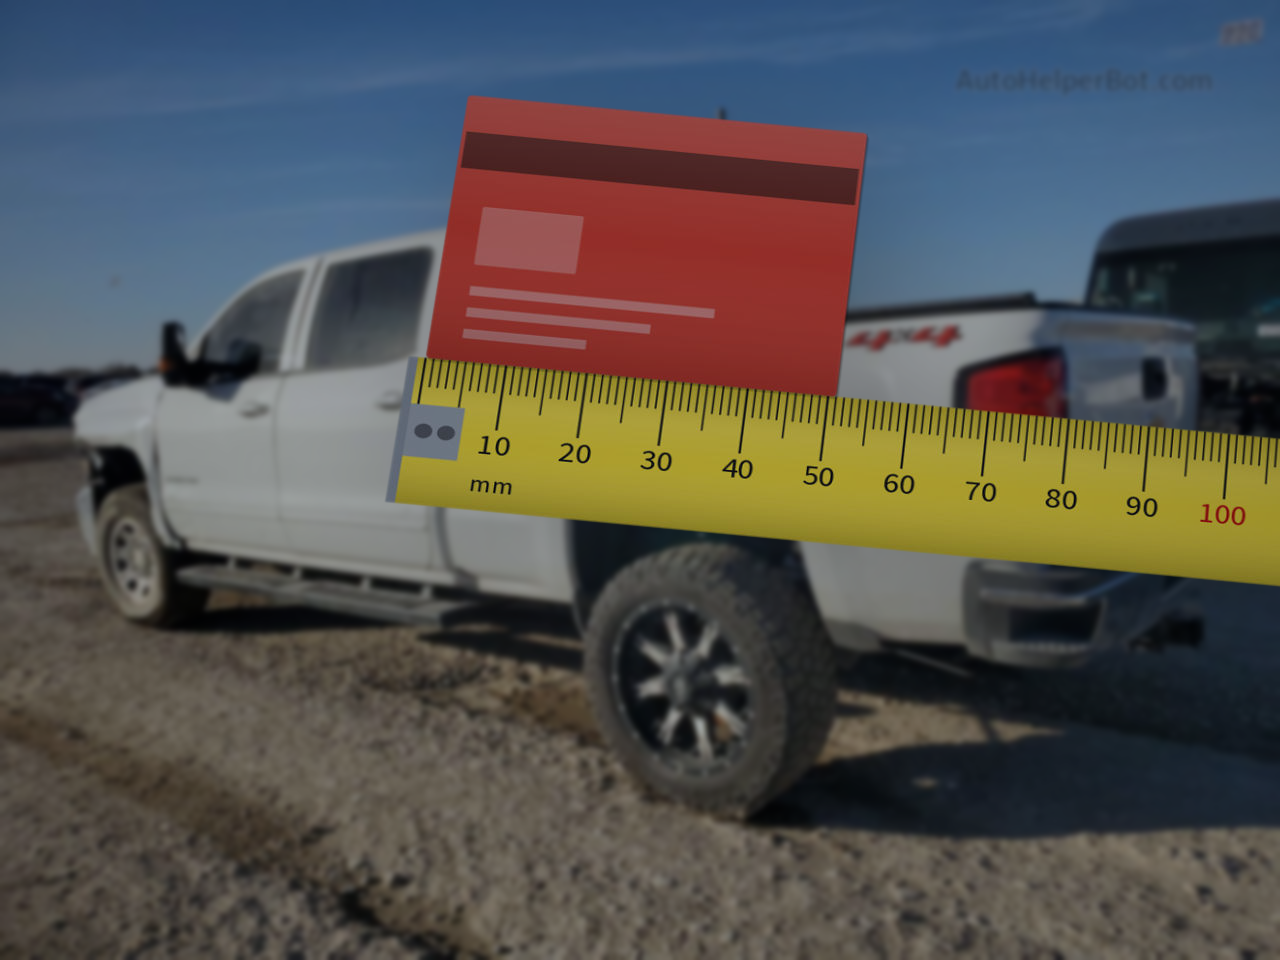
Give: 51,mm
